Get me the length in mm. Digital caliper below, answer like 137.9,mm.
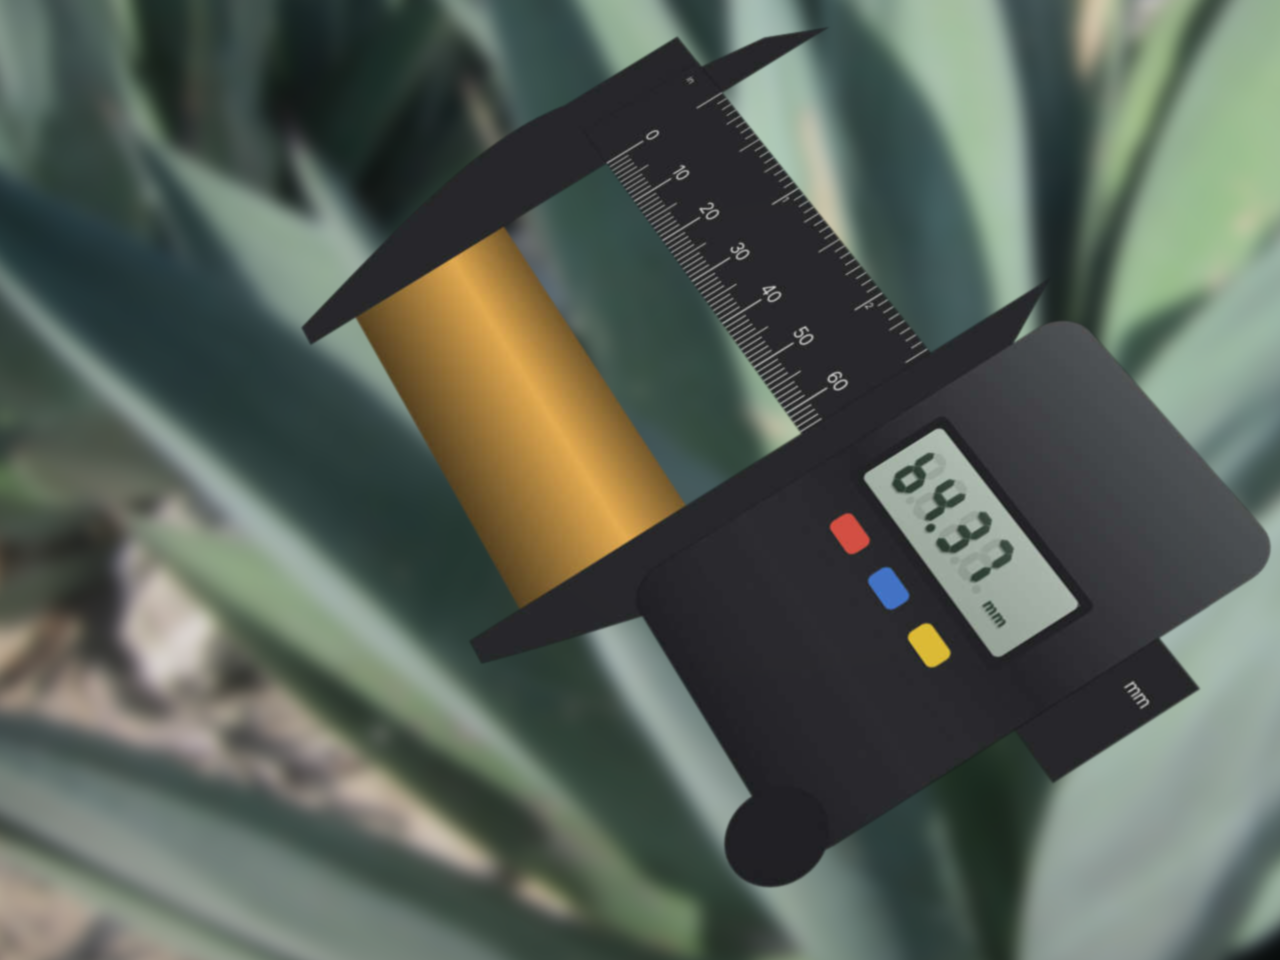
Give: 64.37,mm
